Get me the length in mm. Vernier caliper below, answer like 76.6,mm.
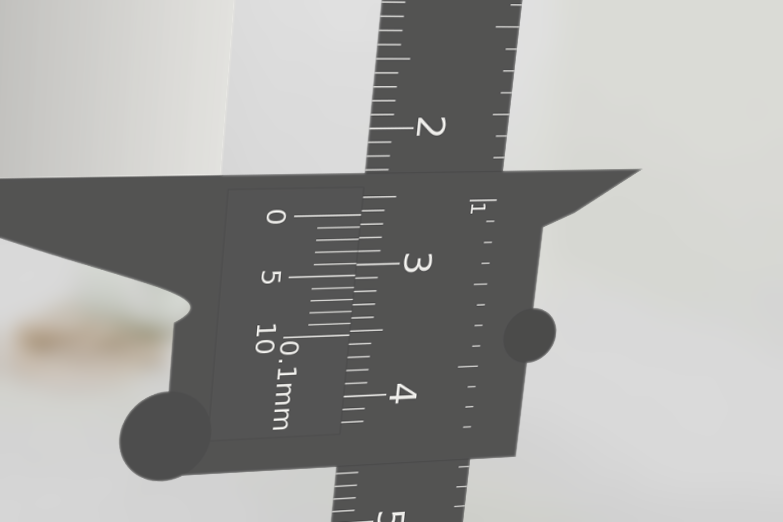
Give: 26.3,mm
